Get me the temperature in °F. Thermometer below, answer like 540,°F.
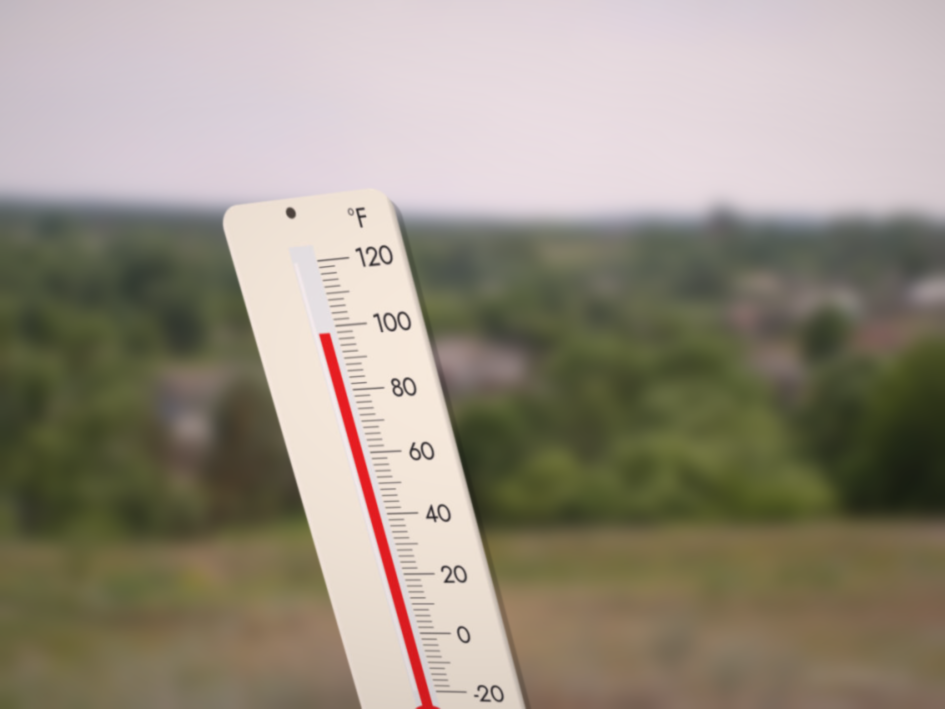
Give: 98,°F
